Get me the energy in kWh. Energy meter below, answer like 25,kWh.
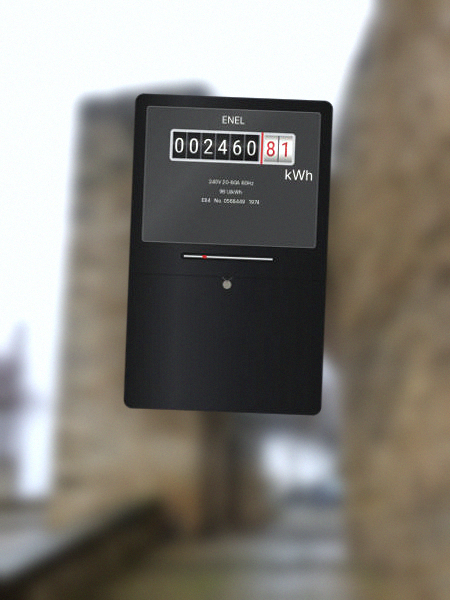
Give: 2460.81,kWh
